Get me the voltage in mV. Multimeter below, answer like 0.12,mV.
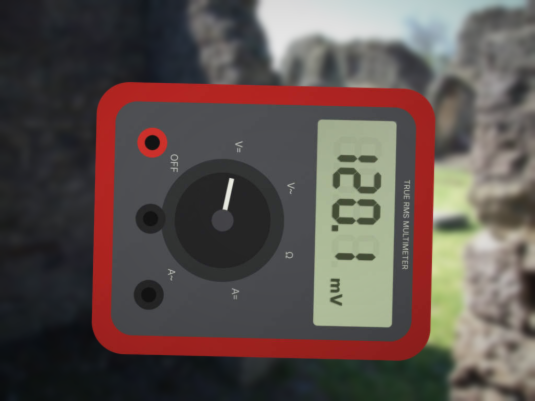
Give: 120.1,mV
